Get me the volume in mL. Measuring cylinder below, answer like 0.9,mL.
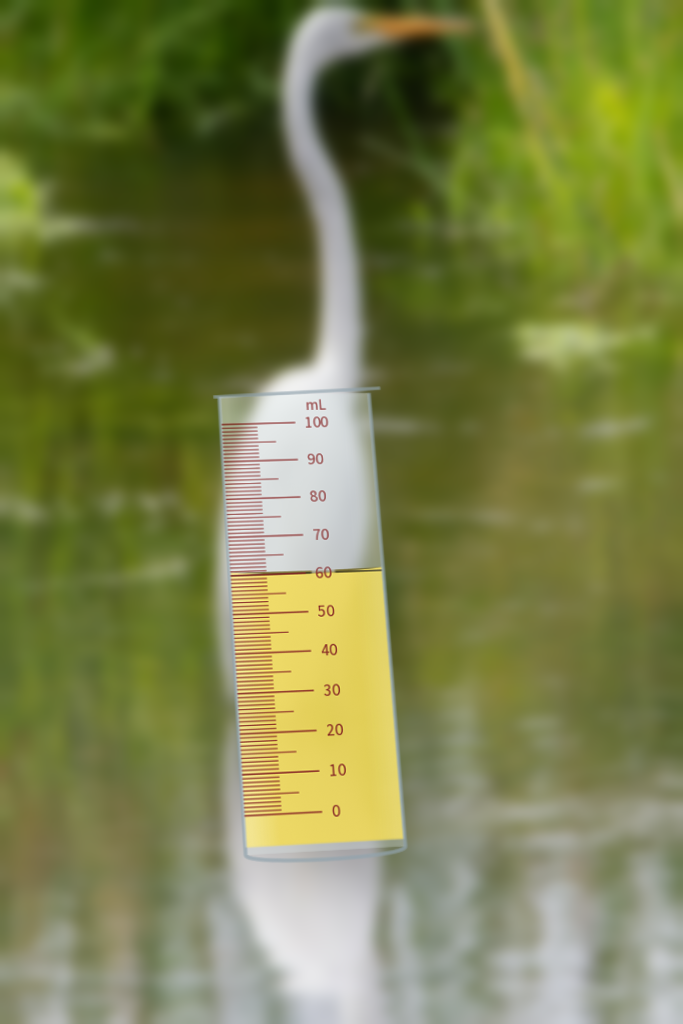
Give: 60,mL
